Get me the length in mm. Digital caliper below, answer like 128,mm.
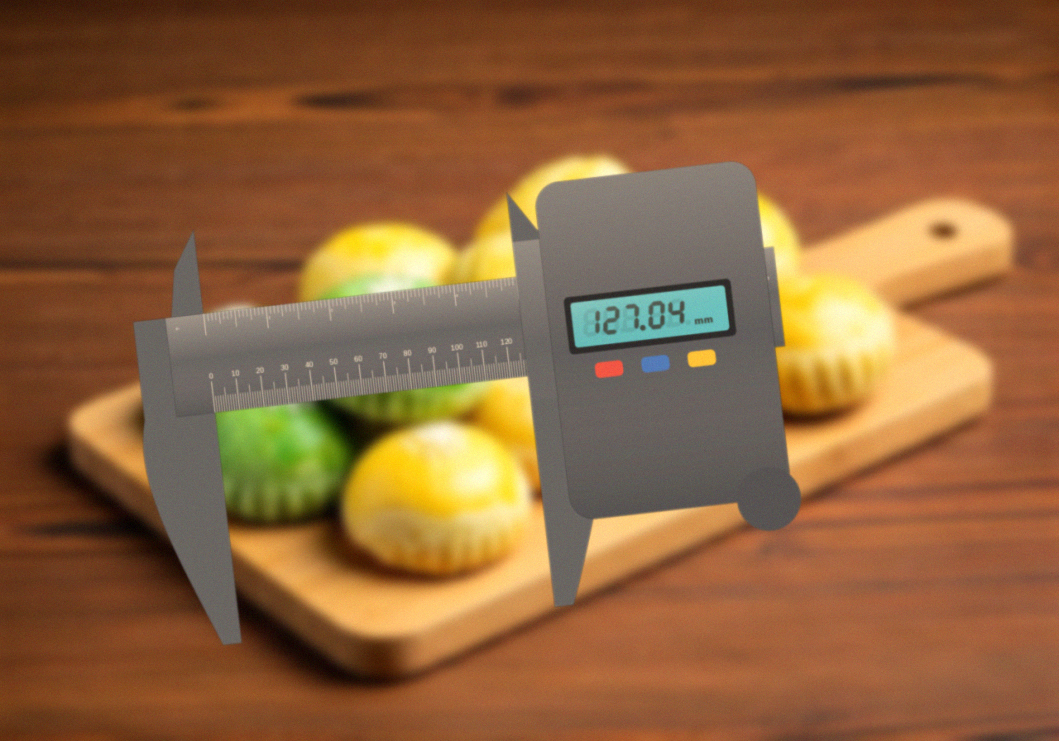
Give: 127.04,mm
